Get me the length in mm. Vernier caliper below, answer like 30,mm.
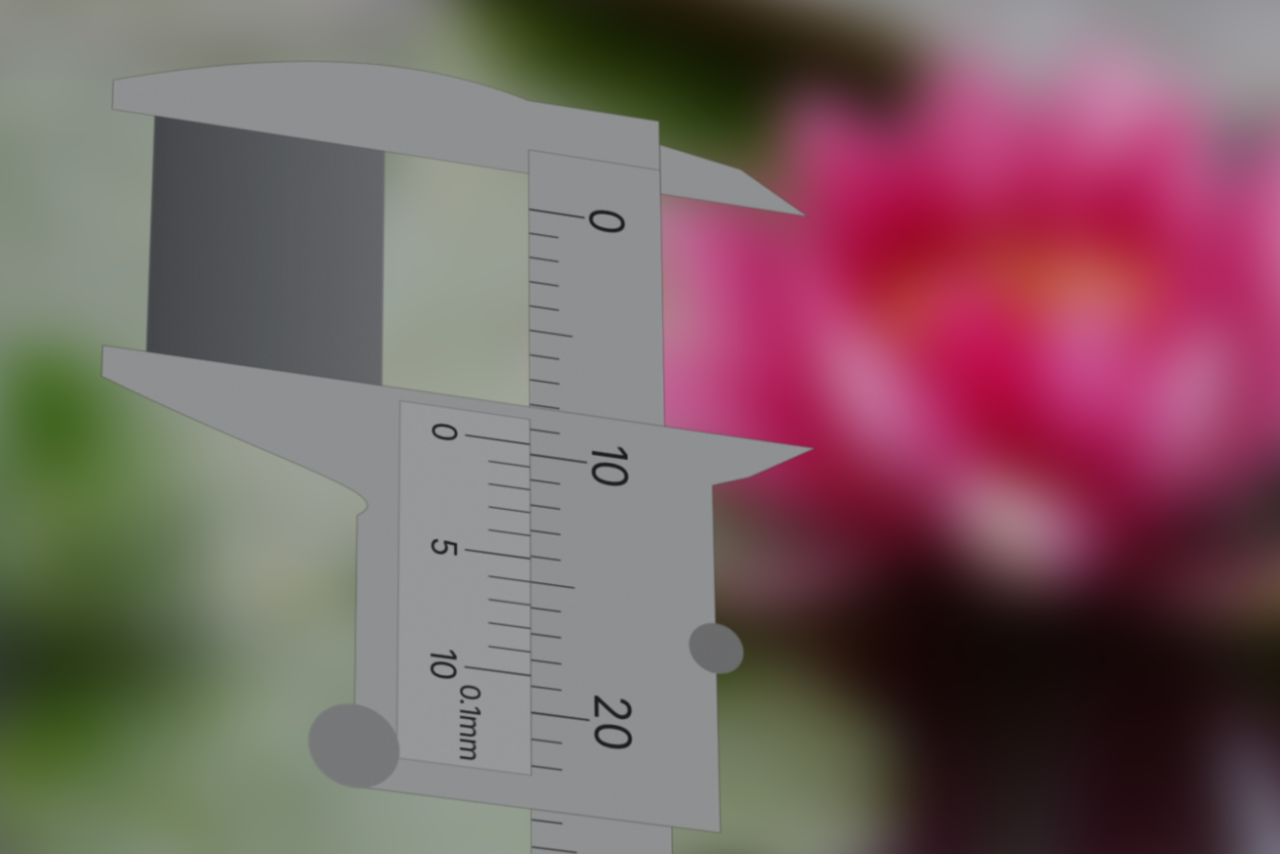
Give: 9.6,mm
